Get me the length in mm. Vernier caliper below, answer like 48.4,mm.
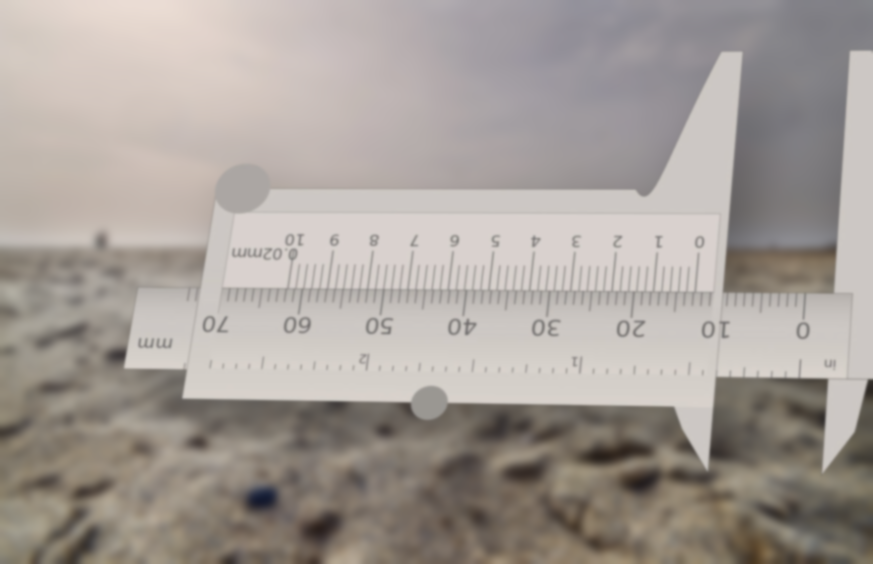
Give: 12.8,mm
